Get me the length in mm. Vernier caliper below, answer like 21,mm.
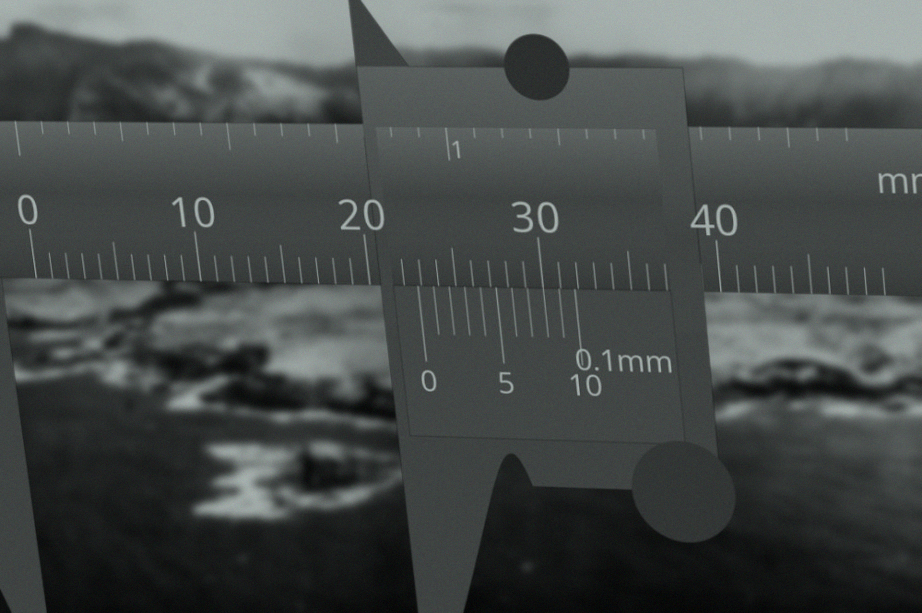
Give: 22.8,mm
